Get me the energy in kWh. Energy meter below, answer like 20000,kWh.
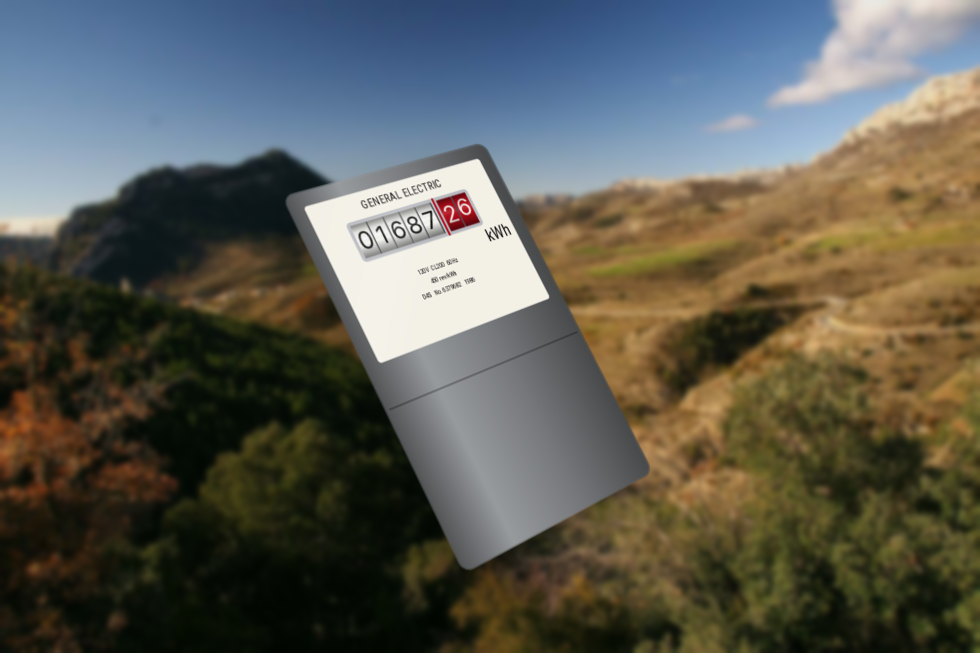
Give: 1687.26,kWh
